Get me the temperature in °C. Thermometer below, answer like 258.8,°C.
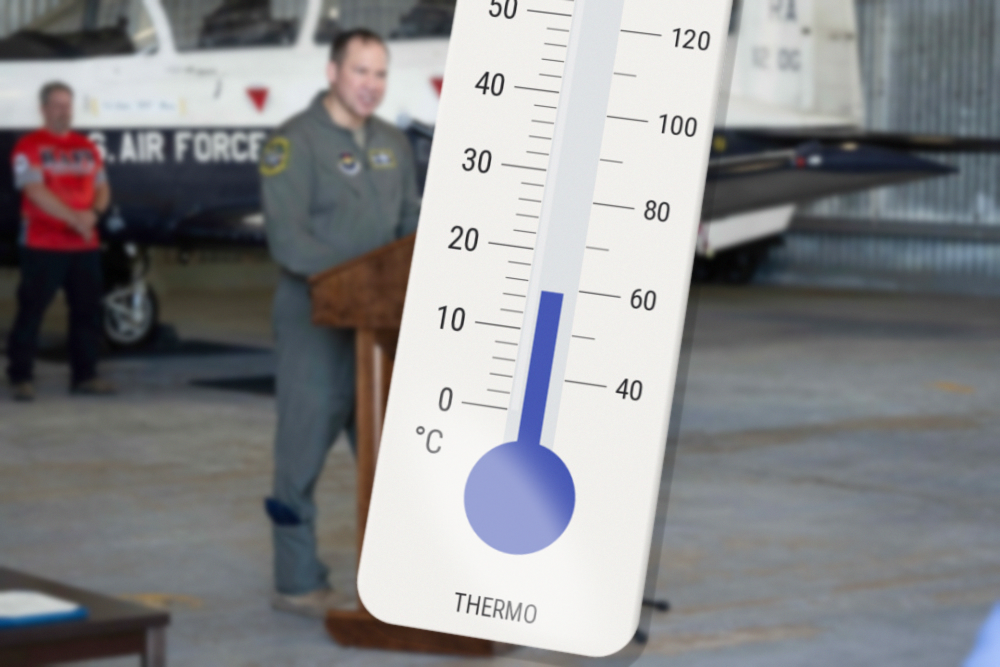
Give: 15,°C
